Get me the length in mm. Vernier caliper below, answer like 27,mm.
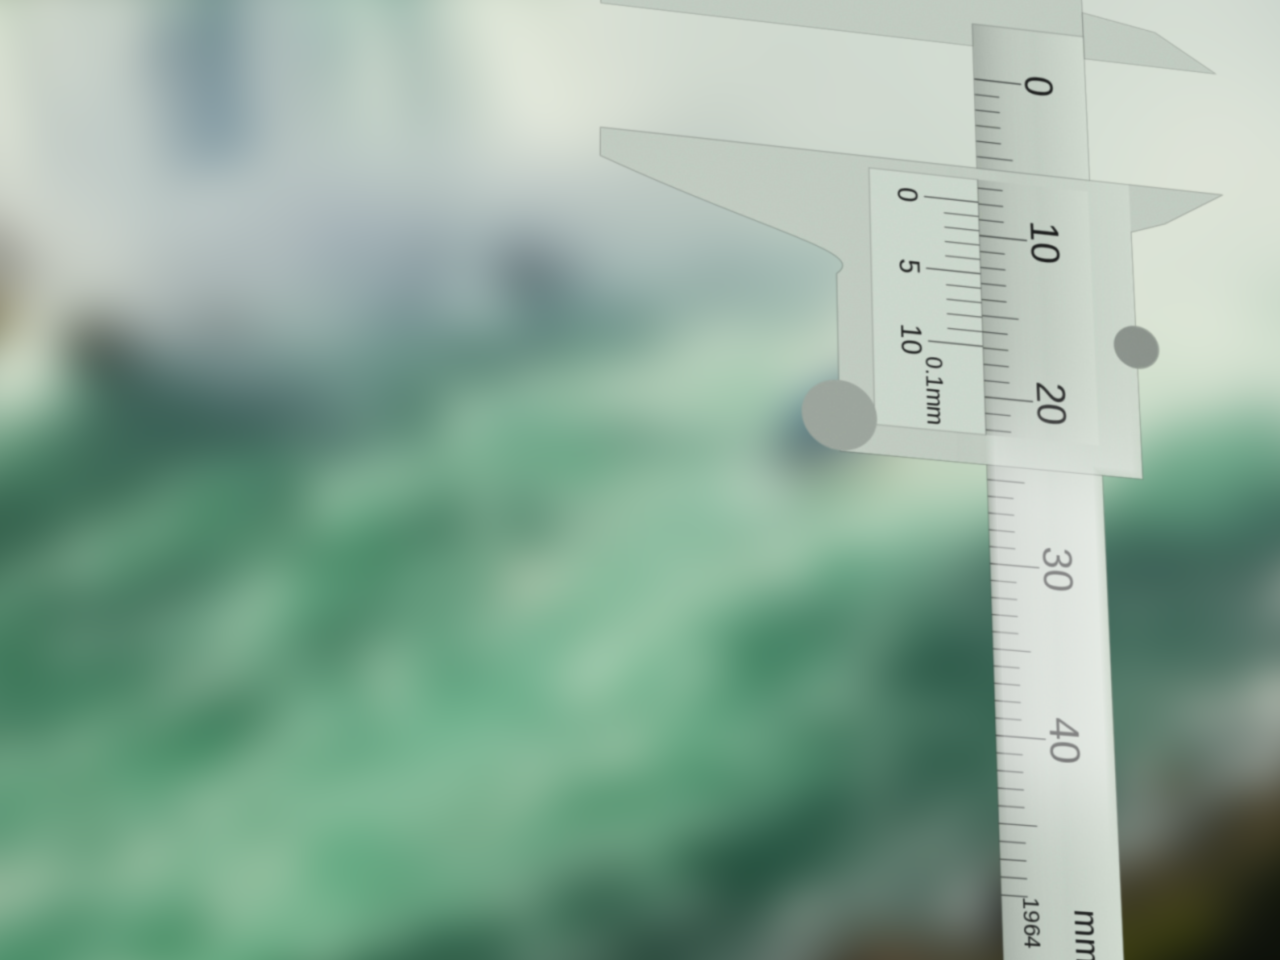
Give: 7.9,mm
